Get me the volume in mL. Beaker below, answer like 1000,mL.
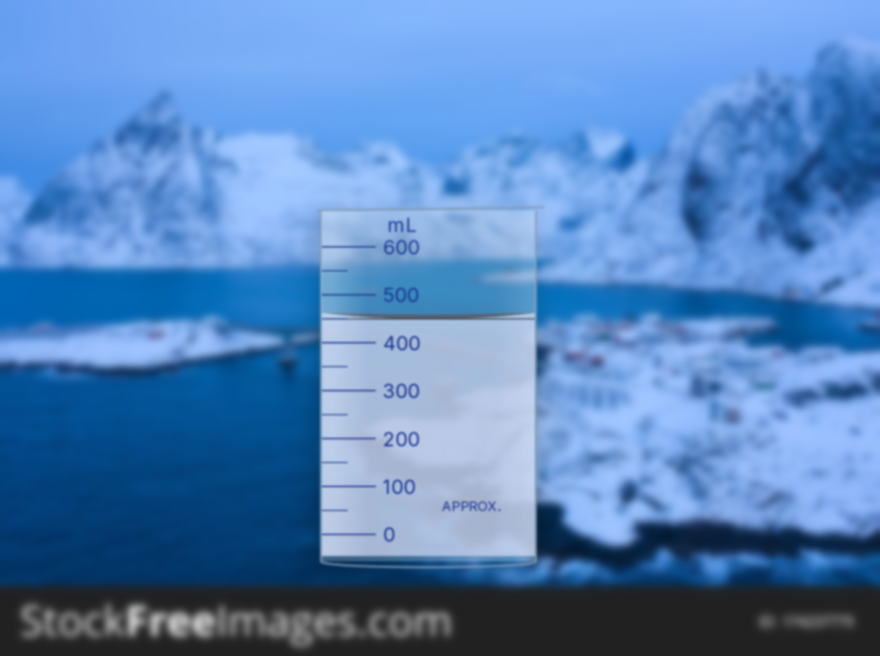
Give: 450,mL
